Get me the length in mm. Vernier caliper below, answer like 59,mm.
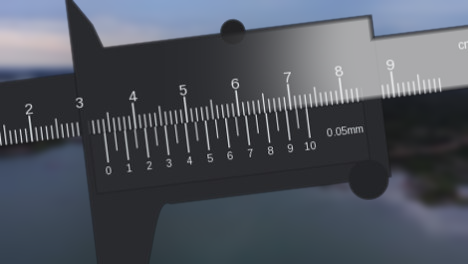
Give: 34.0,mm
